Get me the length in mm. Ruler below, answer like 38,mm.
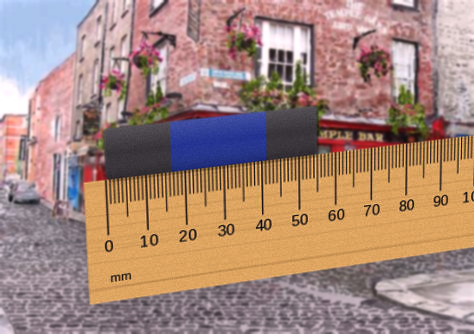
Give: 55,mm
